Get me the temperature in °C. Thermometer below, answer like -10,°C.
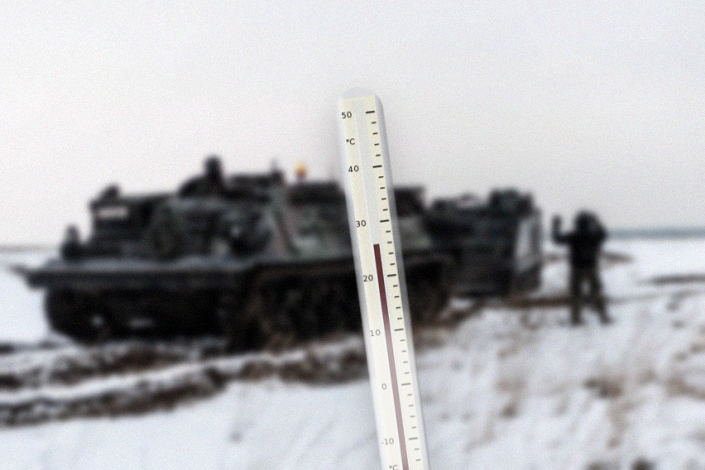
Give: 26,°C
